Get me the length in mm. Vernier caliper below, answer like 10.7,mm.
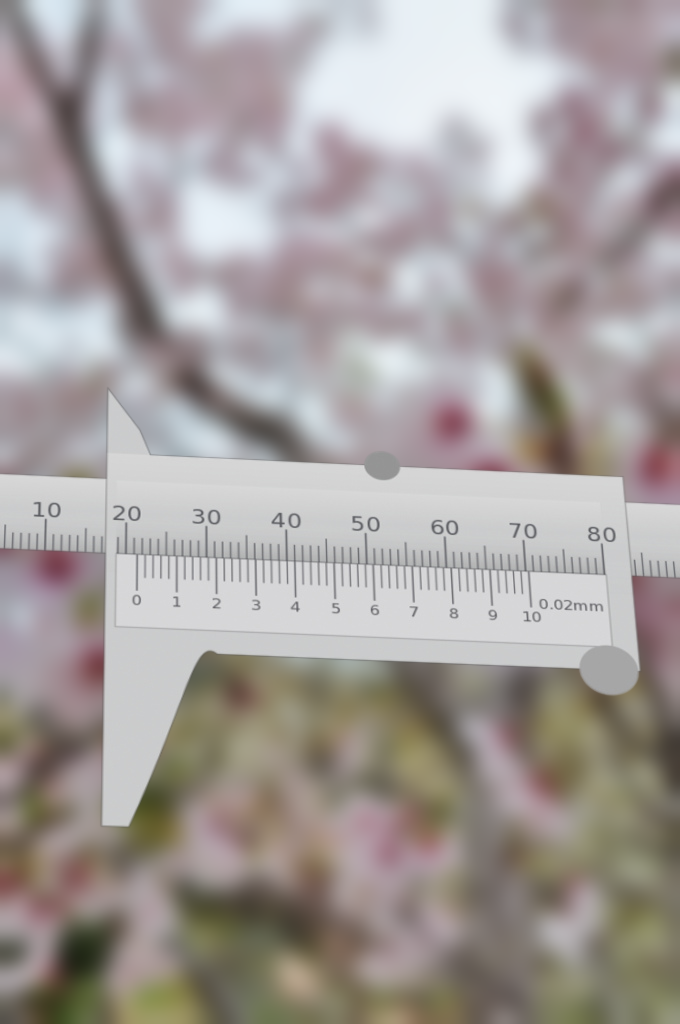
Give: 21.4,mm
